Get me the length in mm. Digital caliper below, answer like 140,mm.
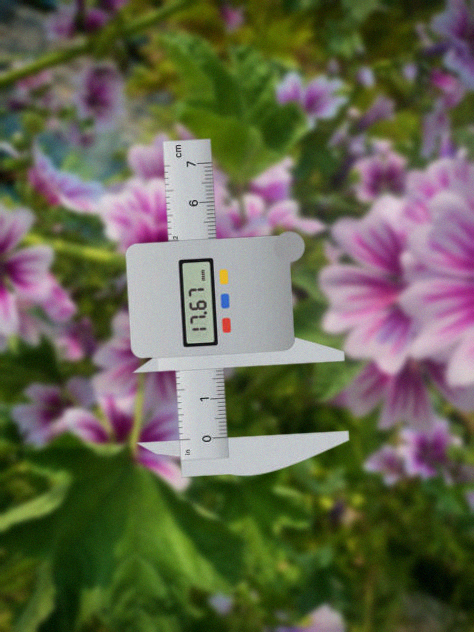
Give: 17.67,mm
